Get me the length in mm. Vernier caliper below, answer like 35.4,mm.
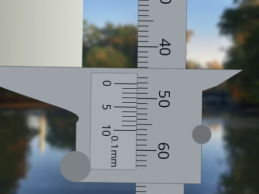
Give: 47.2,mm
